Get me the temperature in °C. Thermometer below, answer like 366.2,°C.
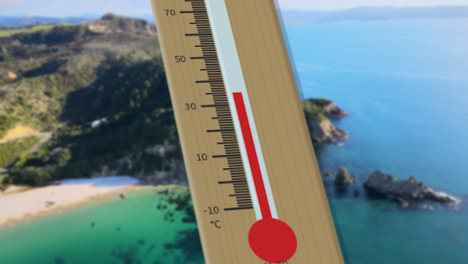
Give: 35,°C
